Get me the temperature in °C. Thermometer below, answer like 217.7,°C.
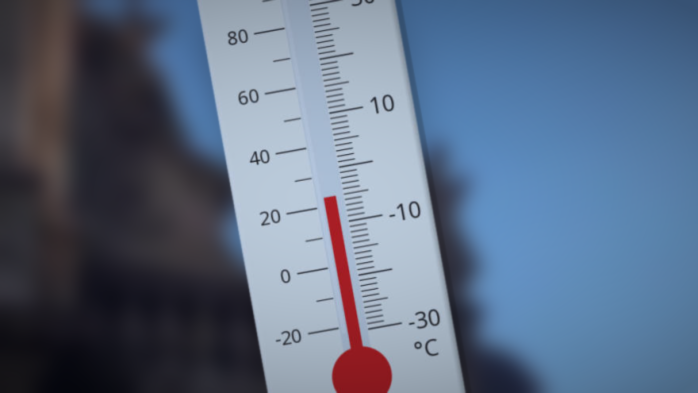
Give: -5,°C
